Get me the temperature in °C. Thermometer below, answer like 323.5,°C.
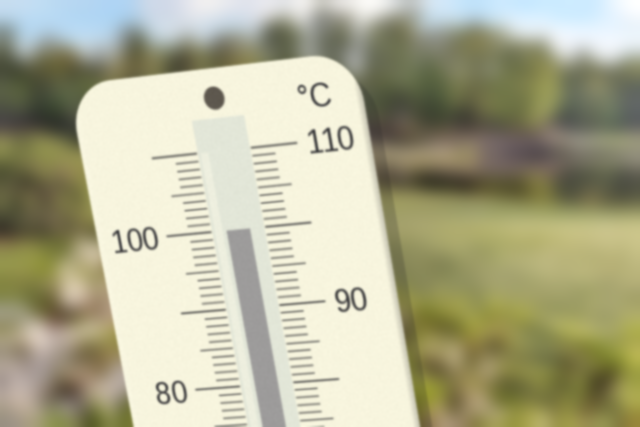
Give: 100,°C
